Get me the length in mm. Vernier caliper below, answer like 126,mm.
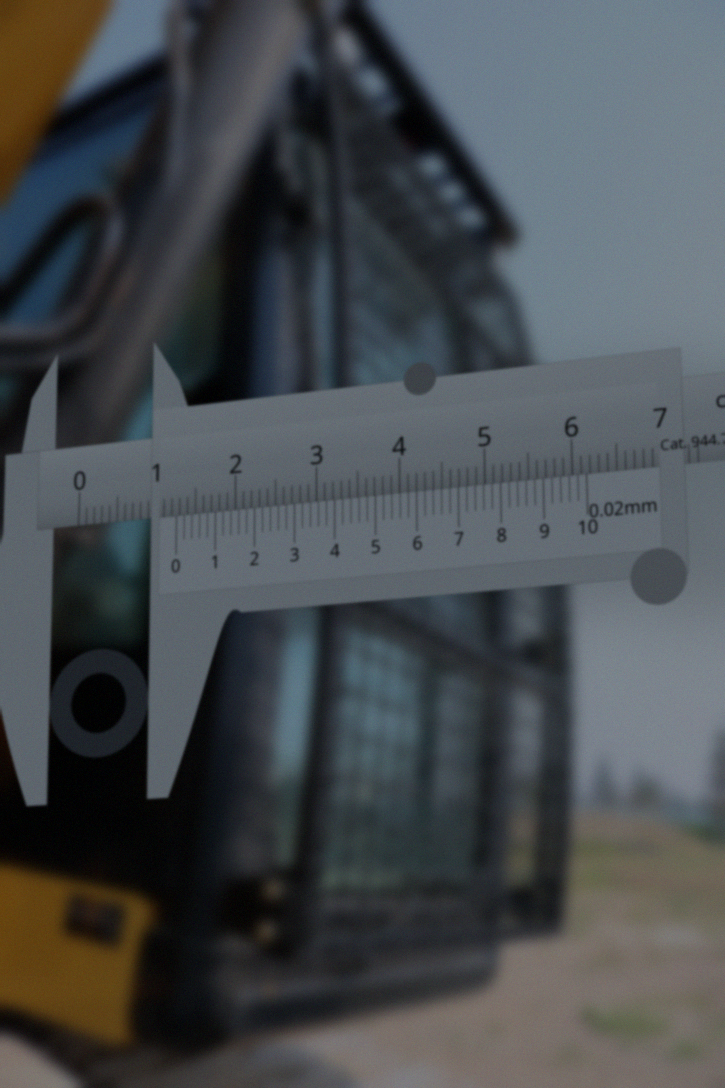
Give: 12.6,mm
